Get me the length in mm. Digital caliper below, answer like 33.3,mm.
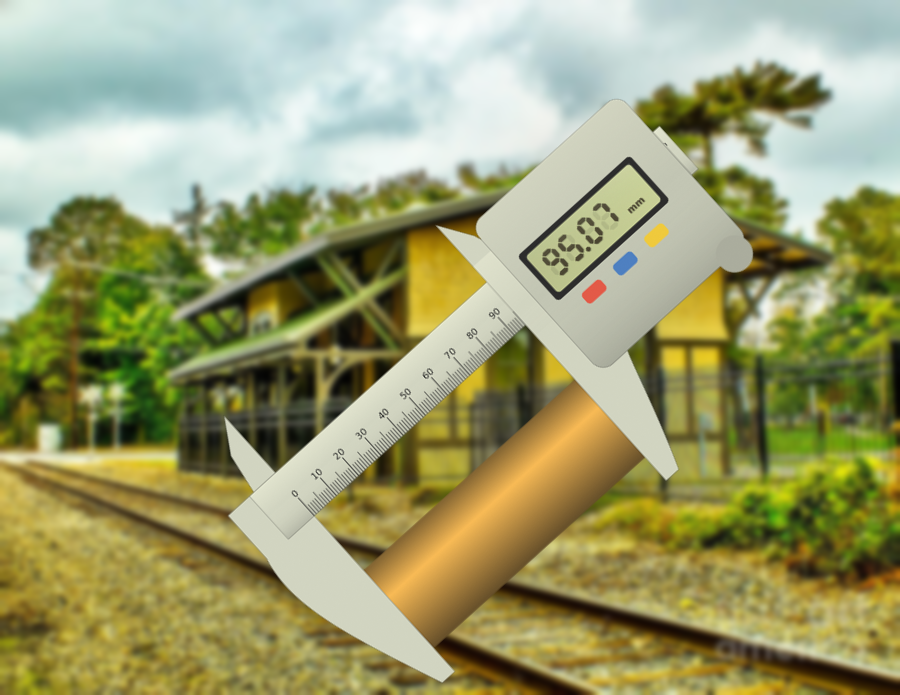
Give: 95.07,mm
